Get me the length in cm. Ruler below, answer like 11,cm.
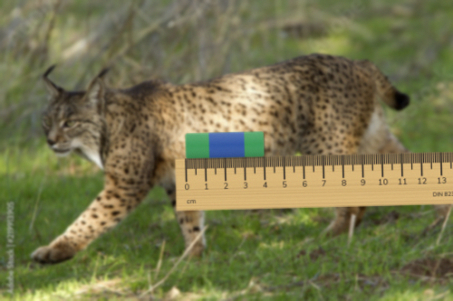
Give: 4,cm
